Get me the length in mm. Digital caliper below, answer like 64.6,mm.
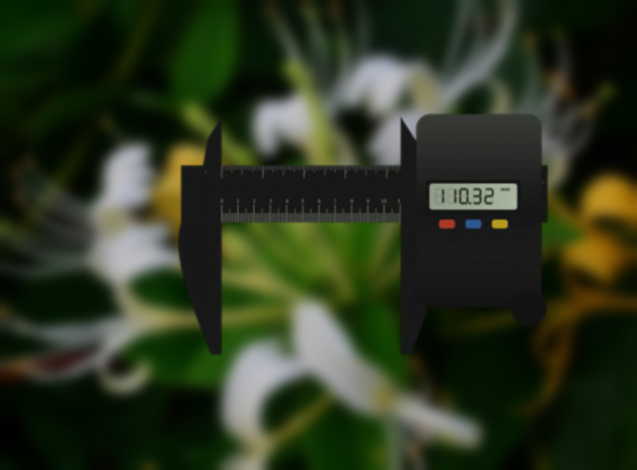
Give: 110.32,mm
